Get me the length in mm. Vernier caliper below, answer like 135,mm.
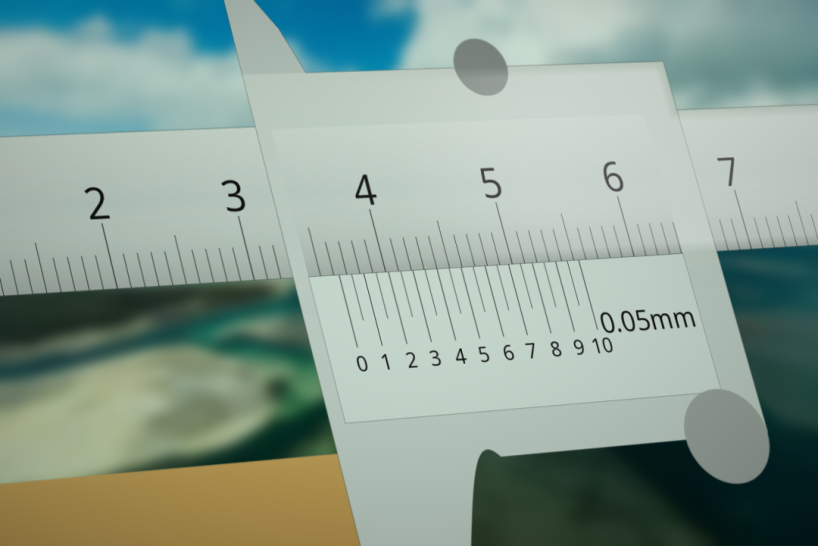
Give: 36.4,mm
